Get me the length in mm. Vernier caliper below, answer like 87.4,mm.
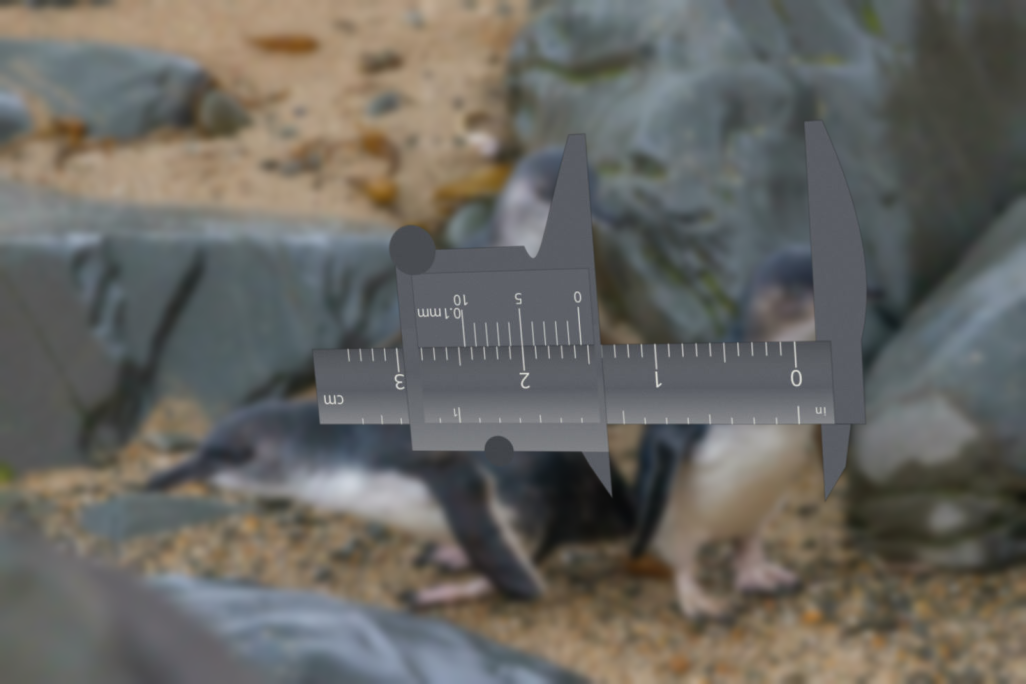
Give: 15.5,mm
